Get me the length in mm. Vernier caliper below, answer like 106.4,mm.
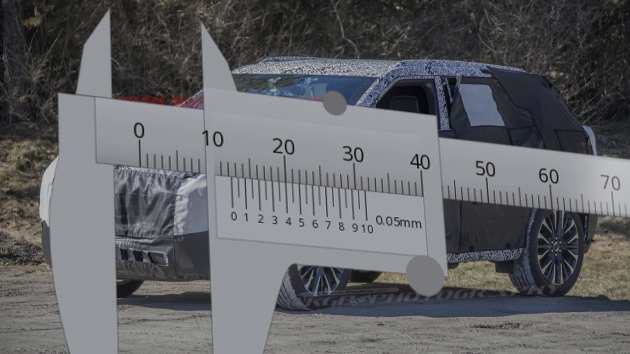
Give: 12.4,mm
